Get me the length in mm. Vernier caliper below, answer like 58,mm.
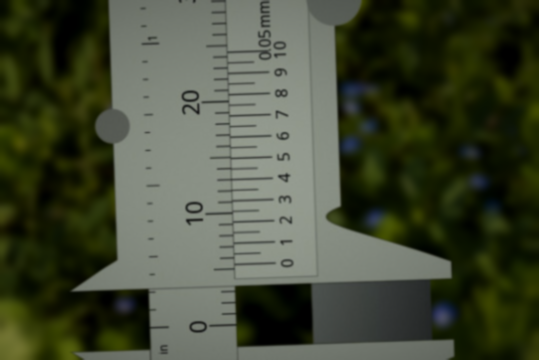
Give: 5.4,mm
